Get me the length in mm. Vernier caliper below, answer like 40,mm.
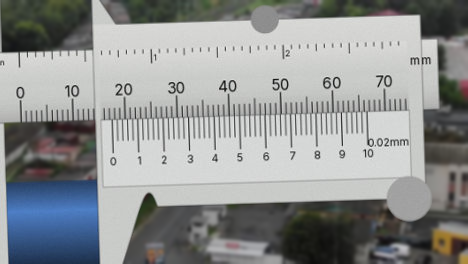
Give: 17.5,mm
